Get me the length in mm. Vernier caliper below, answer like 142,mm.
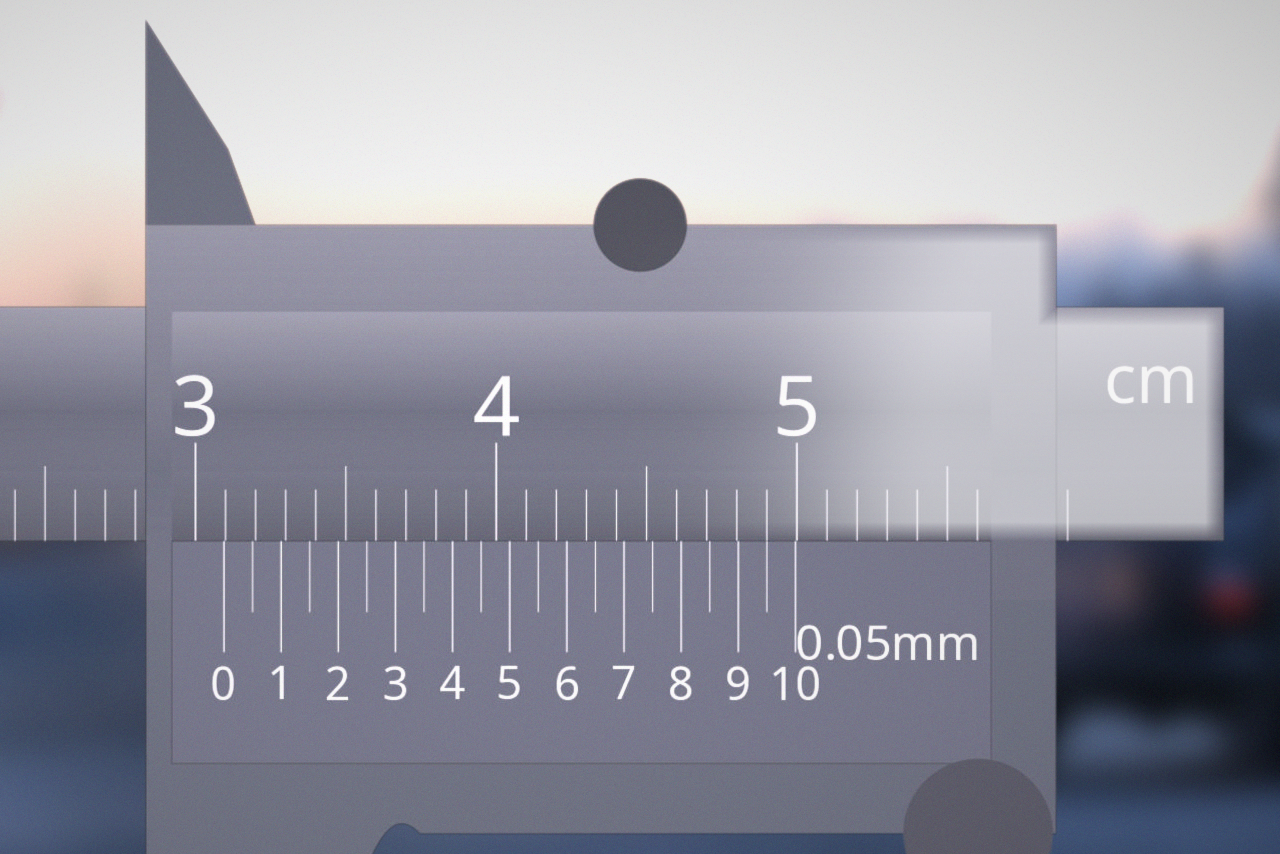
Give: 30.95,mm
